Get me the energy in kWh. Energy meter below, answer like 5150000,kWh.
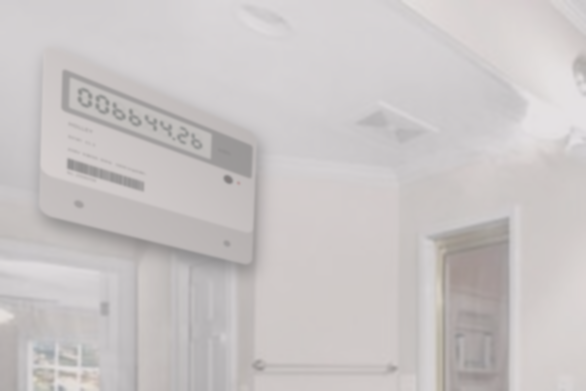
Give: 6644.26,kWh
